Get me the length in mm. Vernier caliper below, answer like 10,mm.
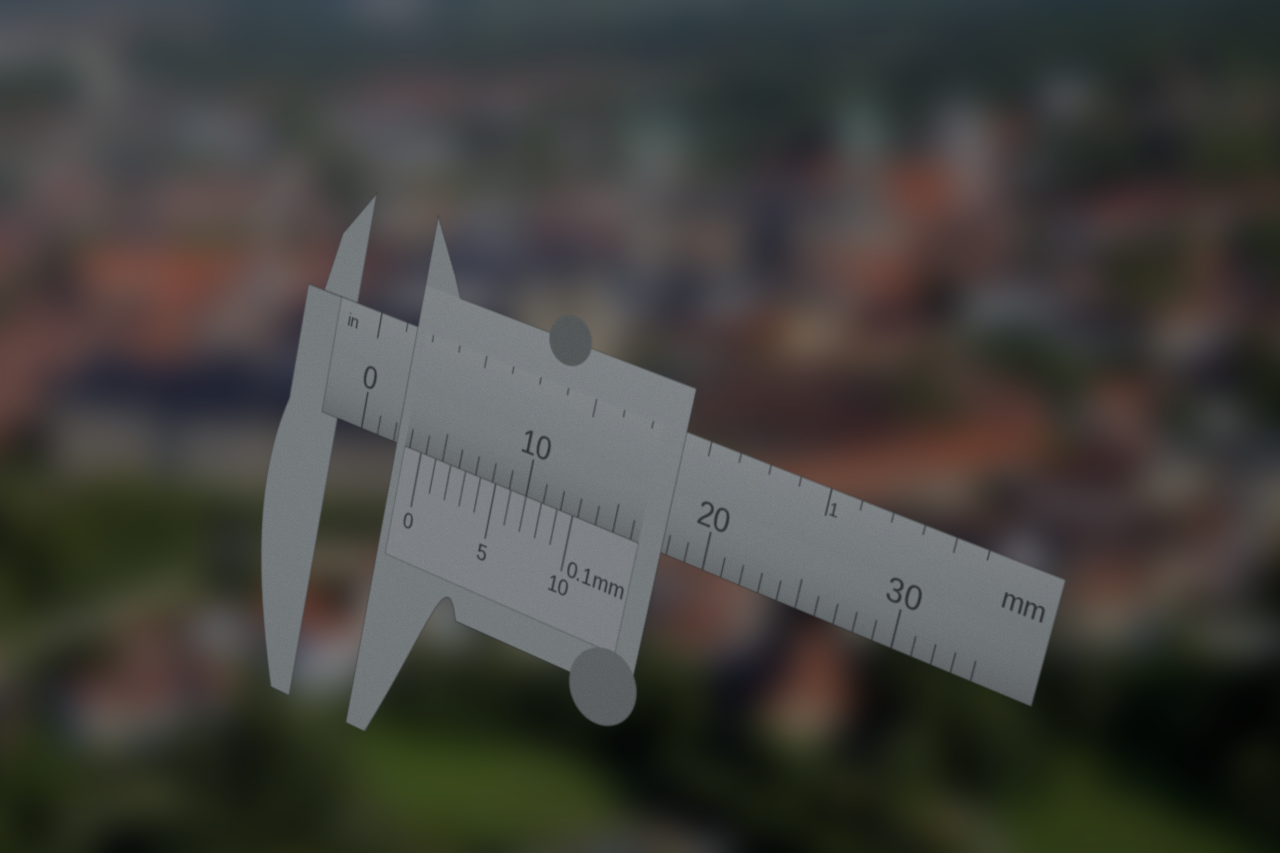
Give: 3.7,mm
